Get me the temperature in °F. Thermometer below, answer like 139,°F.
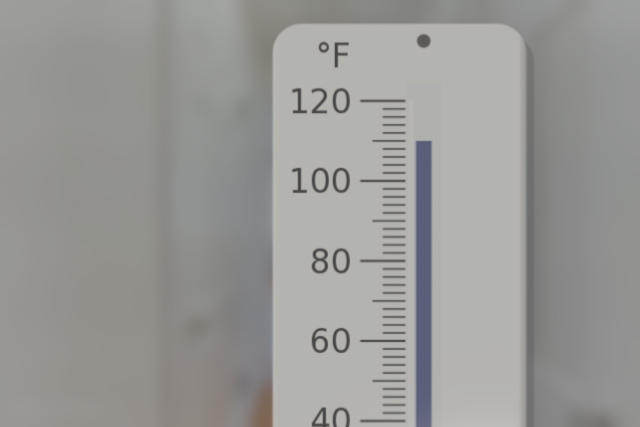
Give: 110,°F
